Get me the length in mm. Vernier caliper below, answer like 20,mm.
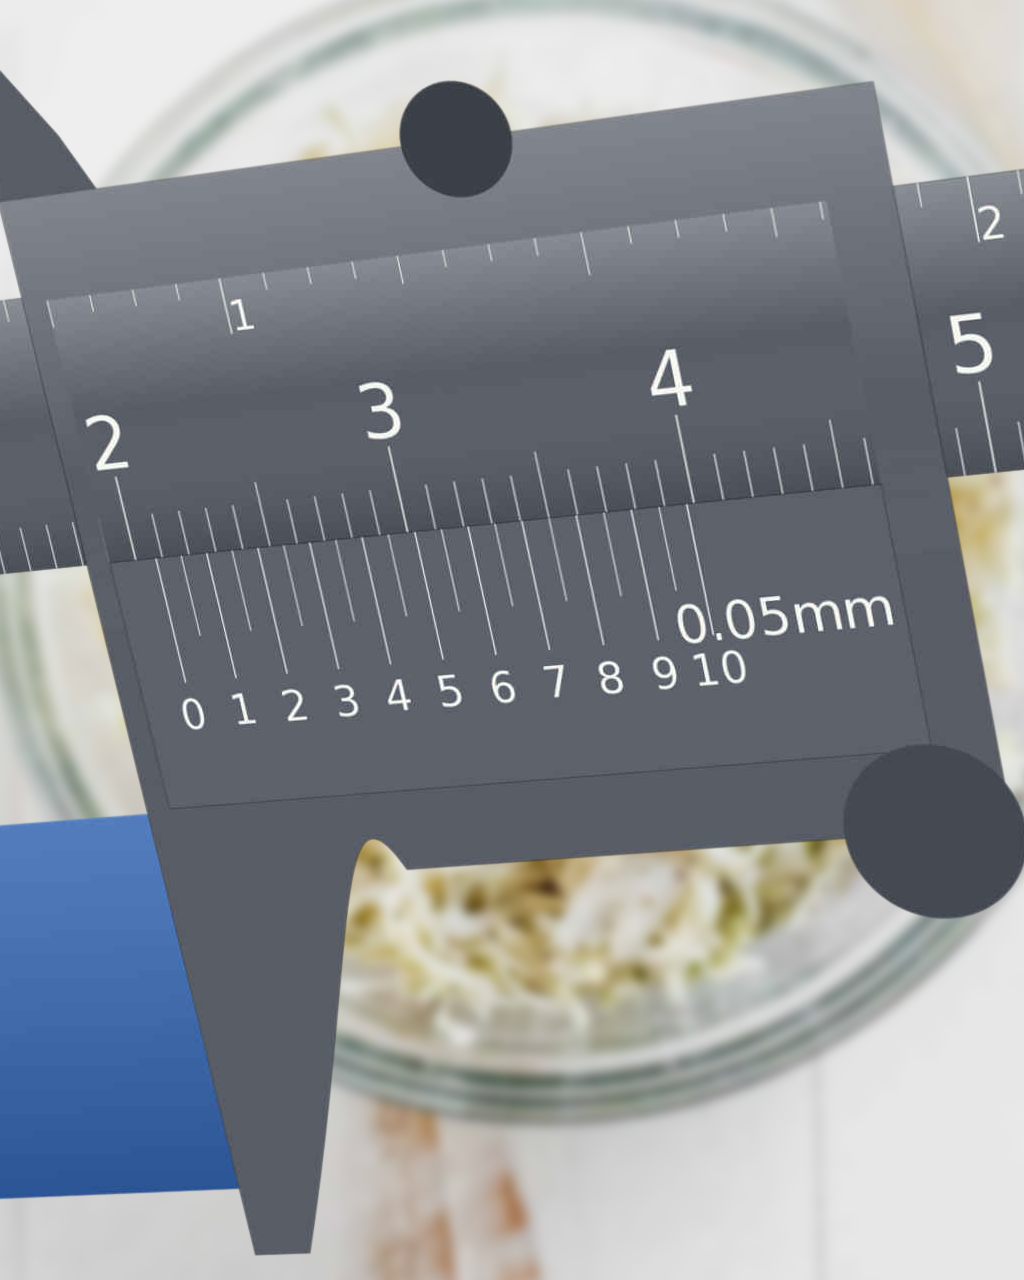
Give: 20.75,mm
